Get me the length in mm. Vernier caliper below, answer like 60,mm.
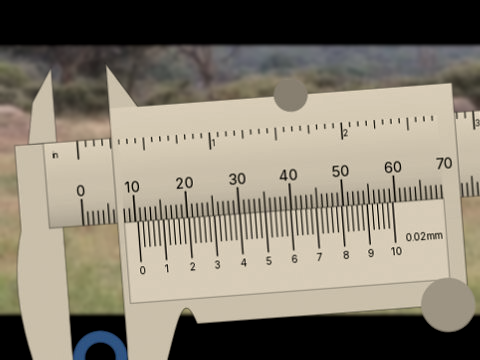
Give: 10.5,mm
